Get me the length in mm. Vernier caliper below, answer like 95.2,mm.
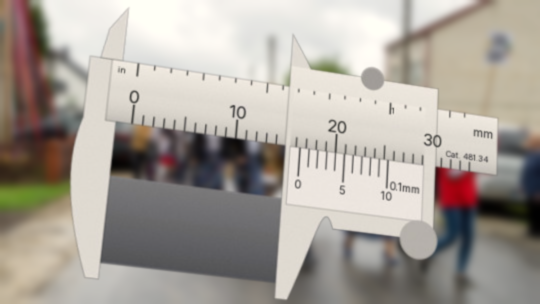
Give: 16.4,mm
